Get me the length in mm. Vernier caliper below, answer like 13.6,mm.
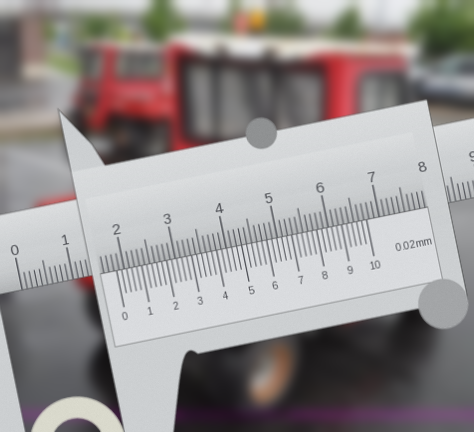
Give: 18.5,mm
